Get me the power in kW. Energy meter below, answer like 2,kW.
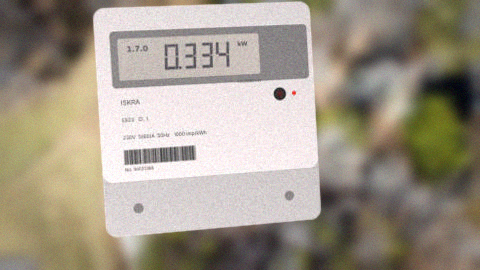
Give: 0.334,kW
